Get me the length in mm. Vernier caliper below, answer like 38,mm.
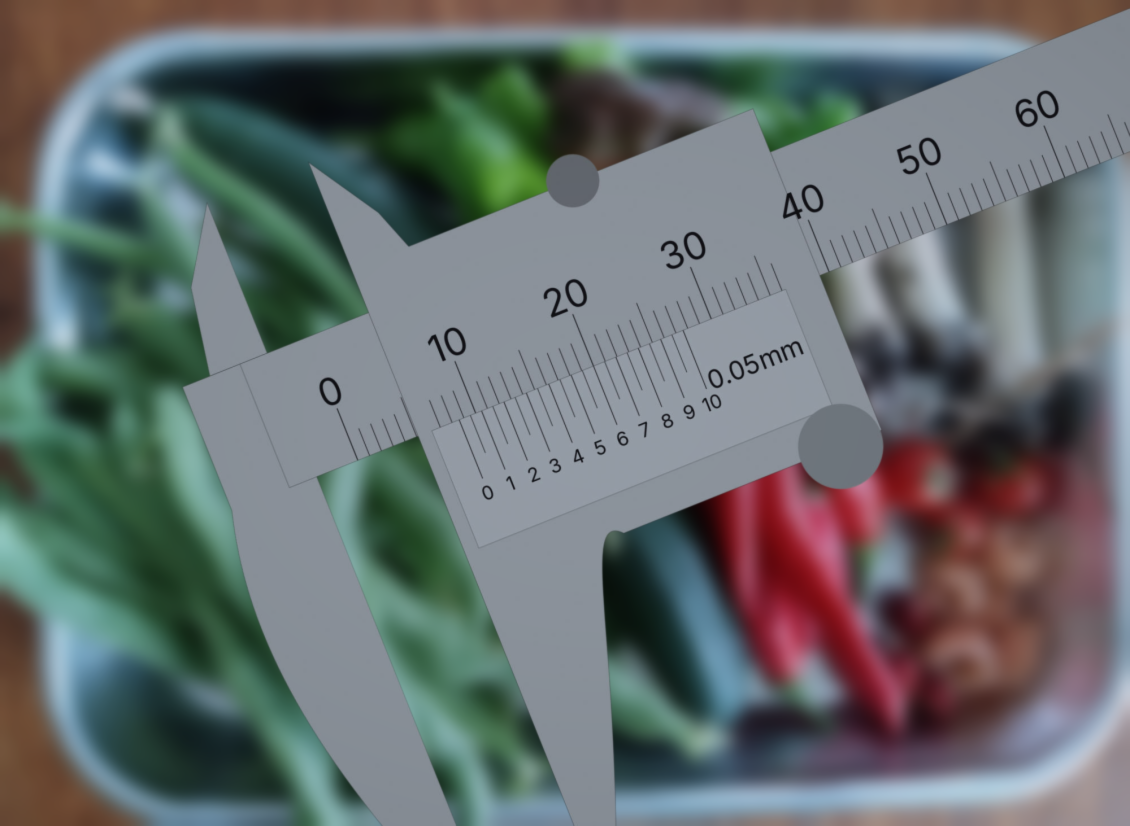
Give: 8.6,mm
